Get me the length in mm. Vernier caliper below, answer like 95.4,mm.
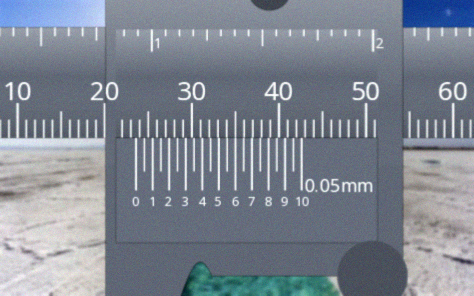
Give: 23.6,mm
